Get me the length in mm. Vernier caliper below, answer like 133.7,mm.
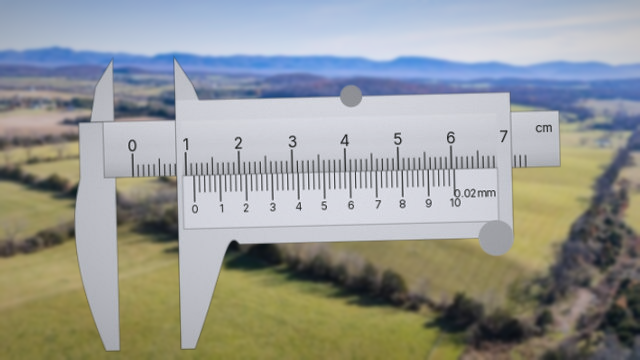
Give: 11.5,mm
